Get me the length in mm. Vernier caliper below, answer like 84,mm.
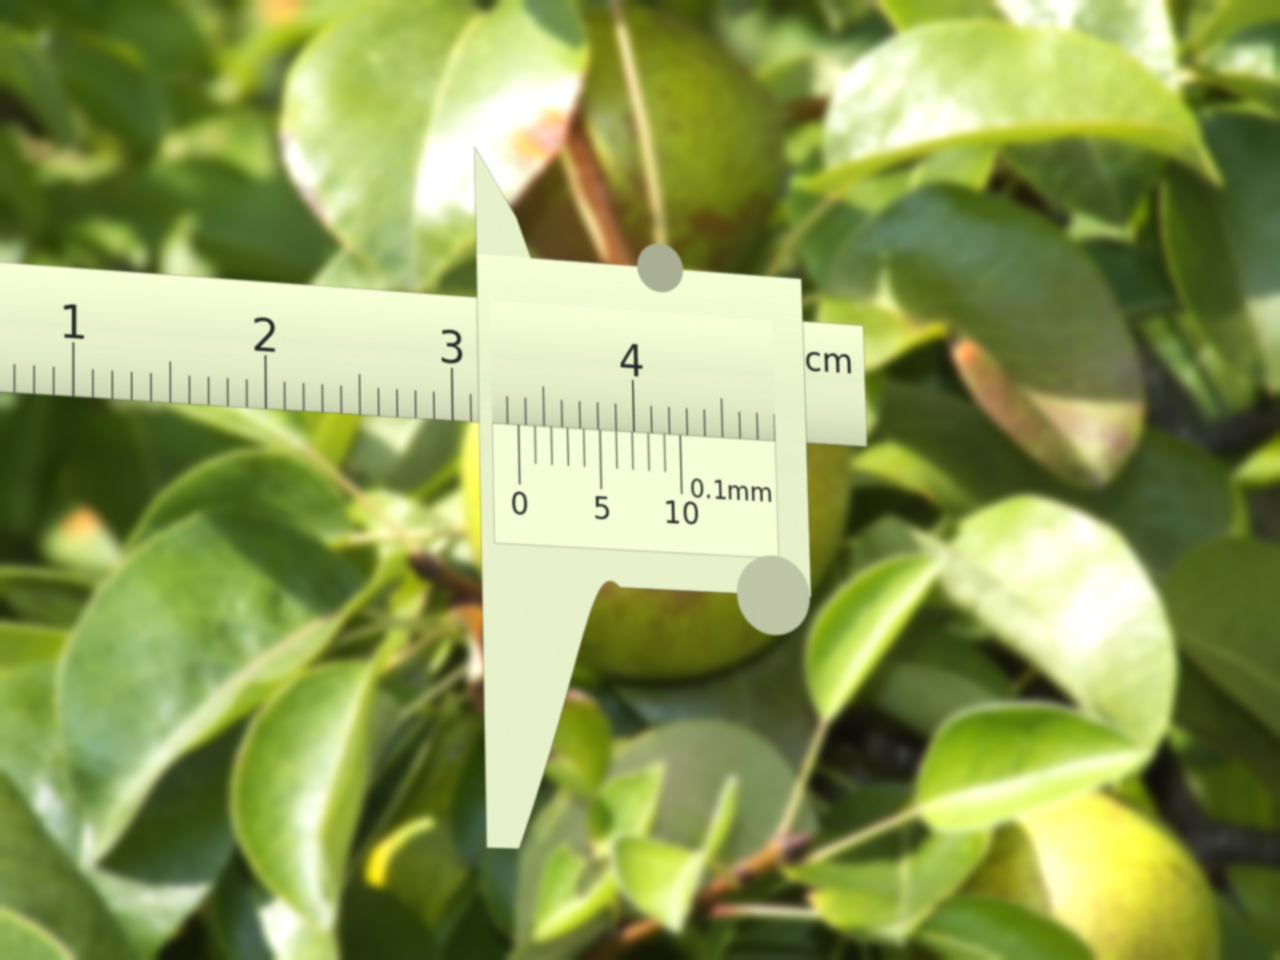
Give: 33.6,mm
